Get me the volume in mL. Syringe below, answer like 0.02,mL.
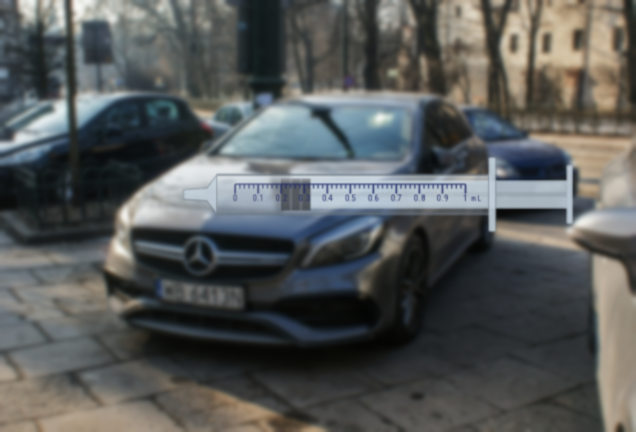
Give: 0.2,mL
